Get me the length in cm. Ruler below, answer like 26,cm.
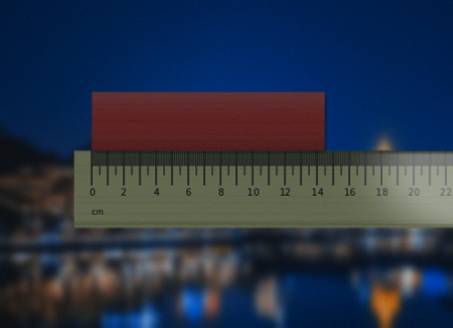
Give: 14.5,cm
